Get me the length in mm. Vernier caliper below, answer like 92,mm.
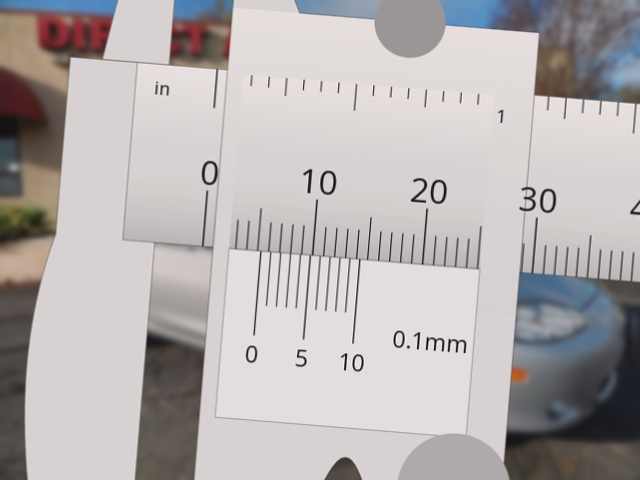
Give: 5.3,mm
